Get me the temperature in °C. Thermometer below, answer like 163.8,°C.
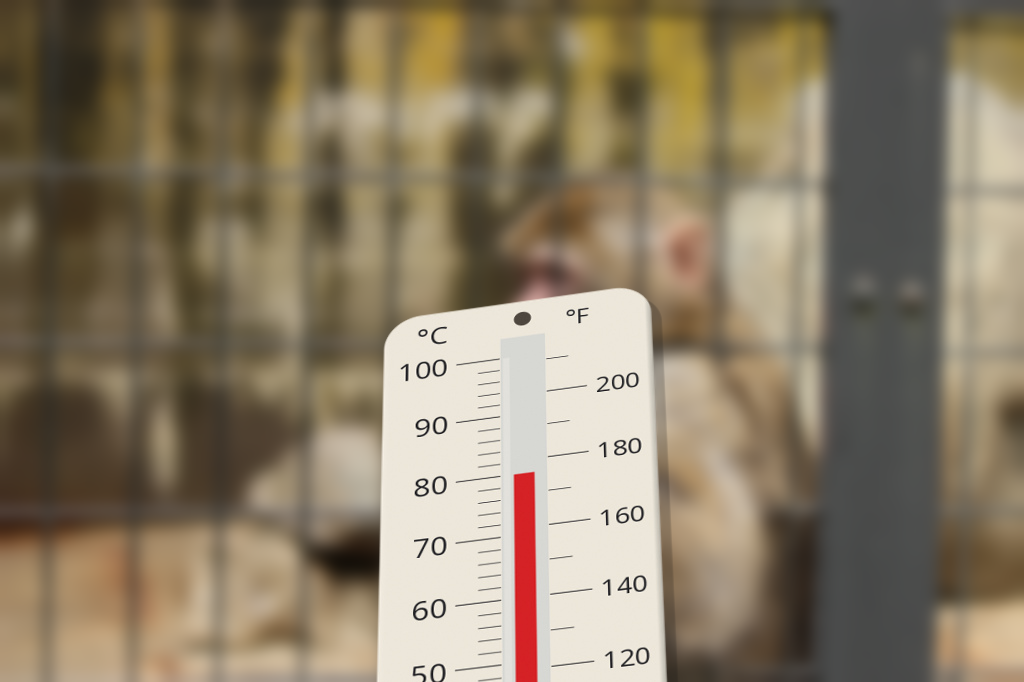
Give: 80,°C
